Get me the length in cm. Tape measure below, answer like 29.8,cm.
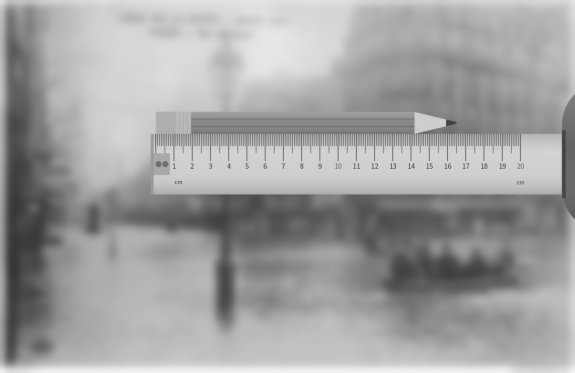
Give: 16.5,cm
